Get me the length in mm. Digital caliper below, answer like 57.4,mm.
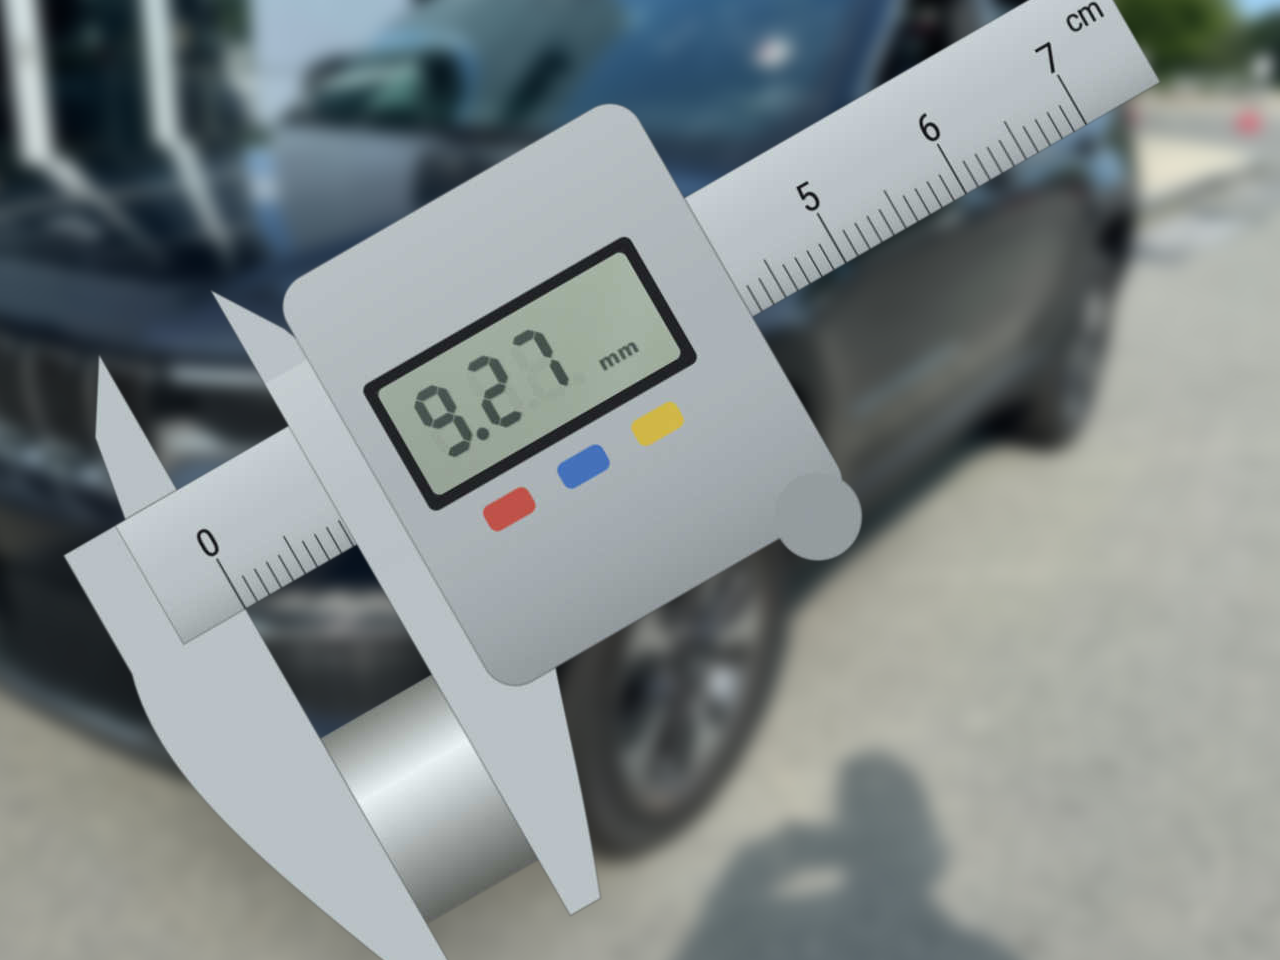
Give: 9.27,mm
